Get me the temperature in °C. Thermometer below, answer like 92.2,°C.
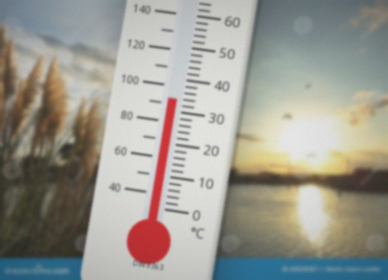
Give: 34,°C
